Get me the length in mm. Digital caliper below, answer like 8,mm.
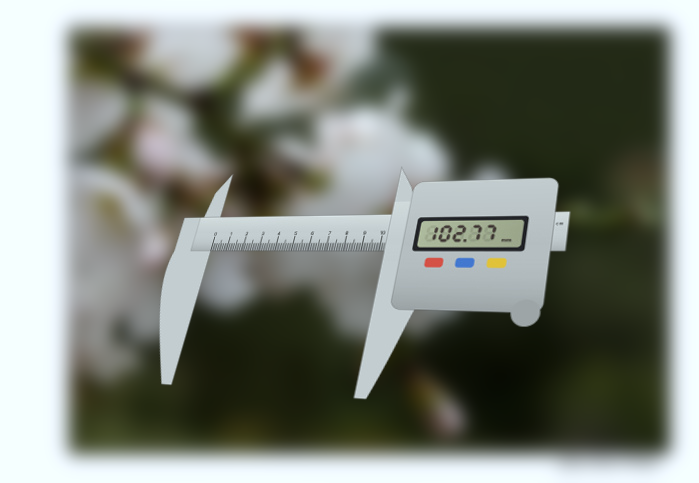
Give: 102.77,mm
